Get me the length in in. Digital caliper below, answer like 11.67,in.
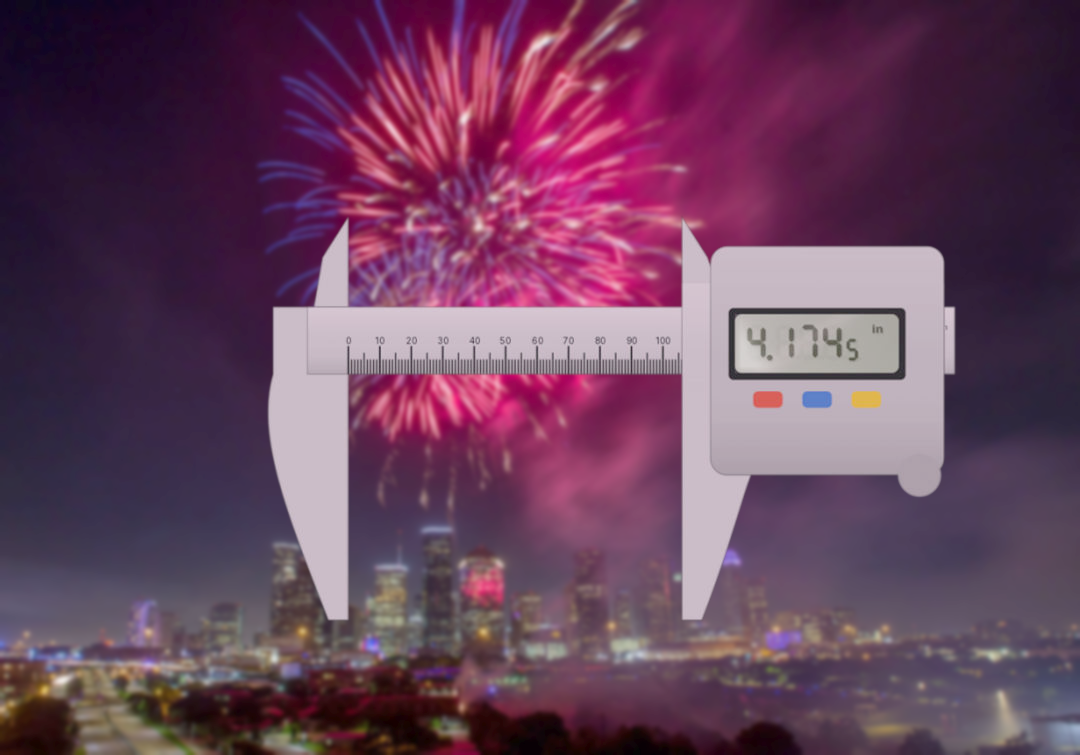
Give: 4.1745,in
